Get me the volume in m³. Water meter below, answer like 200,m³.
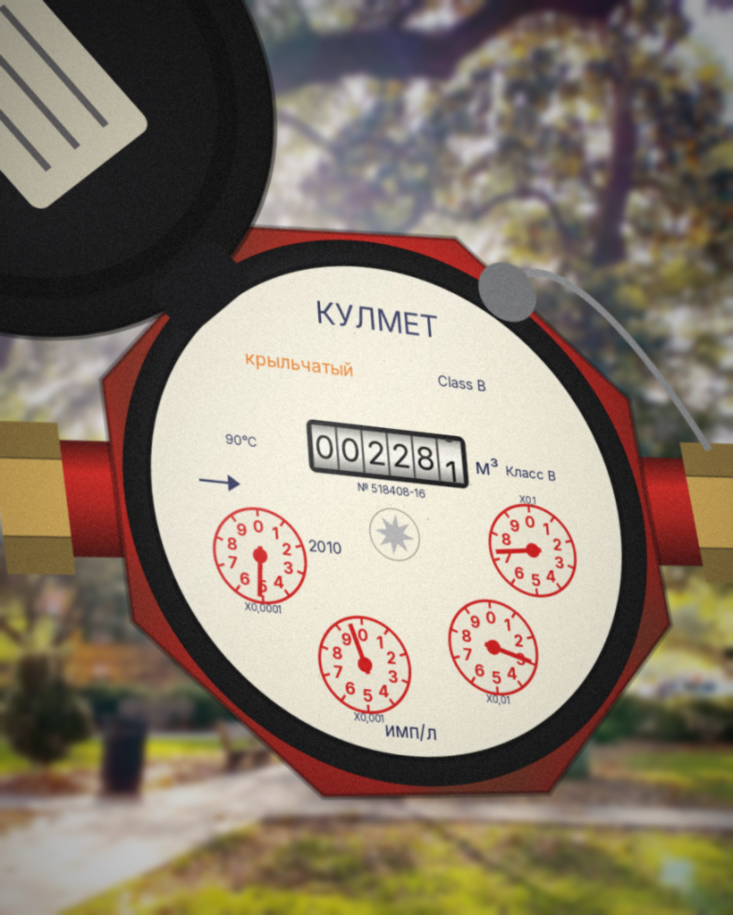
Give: 2280.7295,m³
